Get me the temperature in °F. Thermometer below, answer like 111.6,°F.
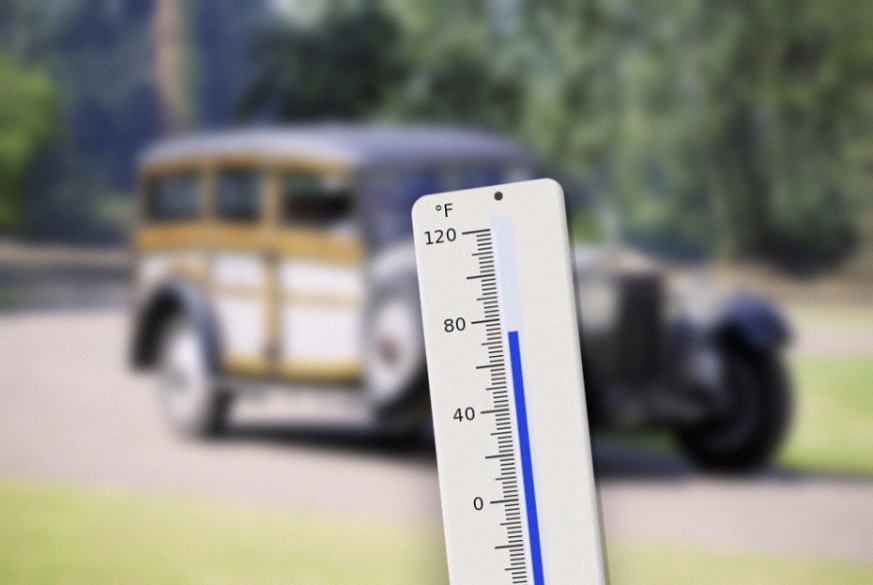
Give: 74,°F
